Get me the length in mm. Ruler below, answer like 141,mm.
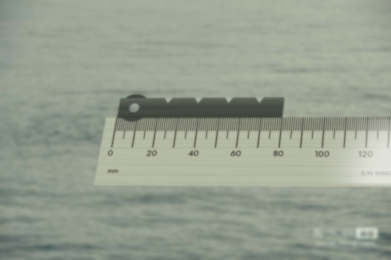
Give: 80,mm
